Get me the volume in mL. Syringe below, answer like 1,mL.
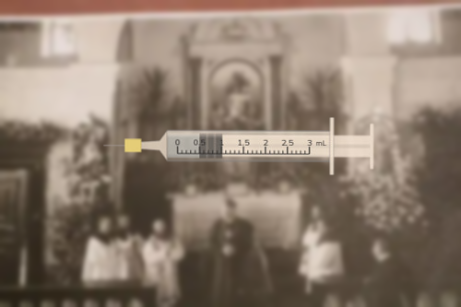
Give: 0.5,mL
